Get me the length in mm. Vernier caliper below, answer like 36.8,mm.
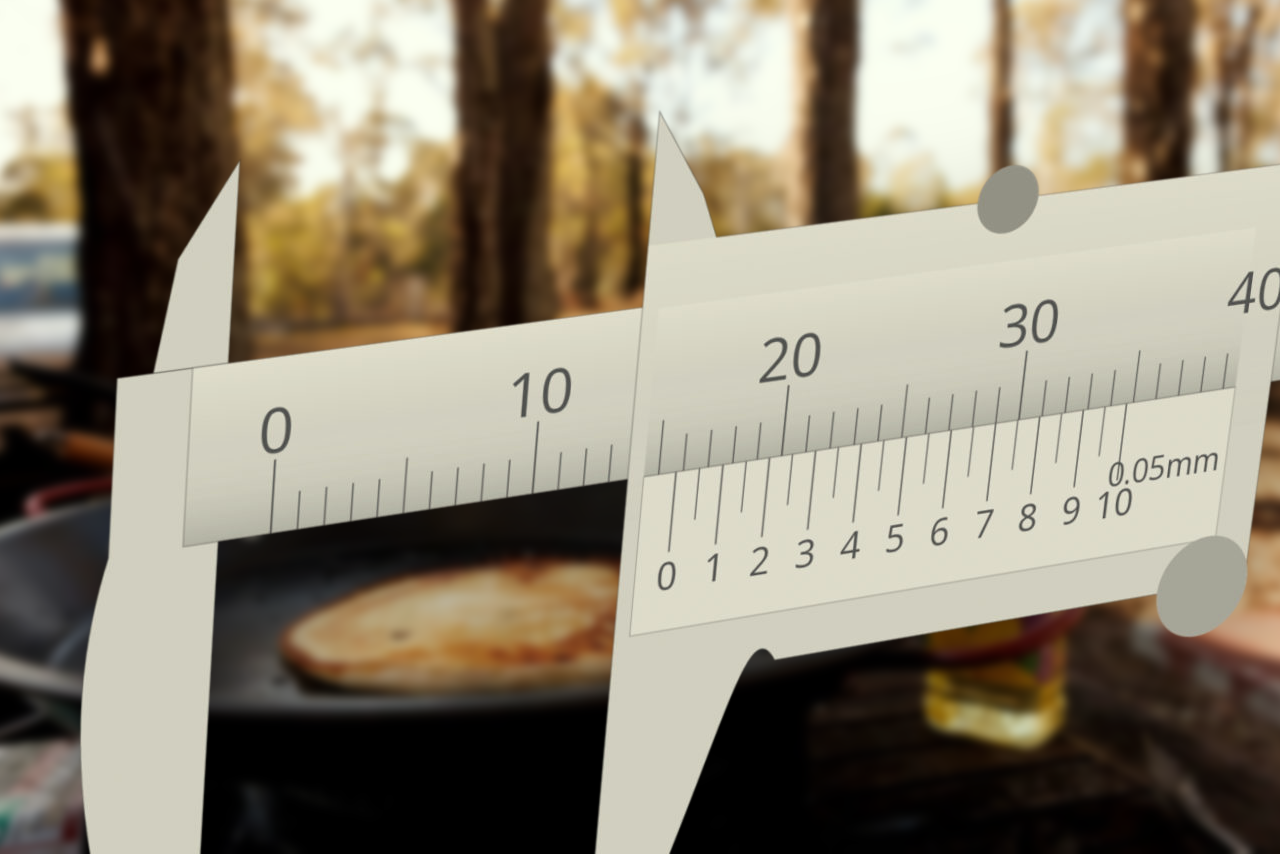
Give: 15.7,mm
